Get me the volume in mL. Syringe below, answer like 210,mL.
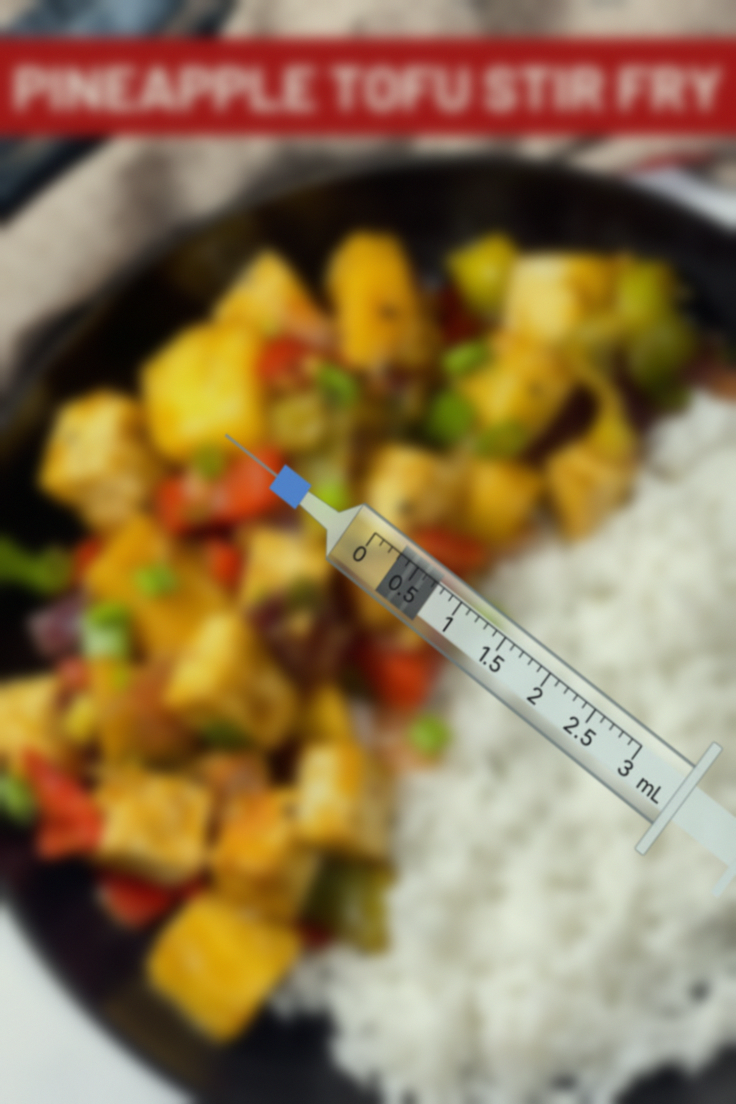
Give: 0.3,mL
